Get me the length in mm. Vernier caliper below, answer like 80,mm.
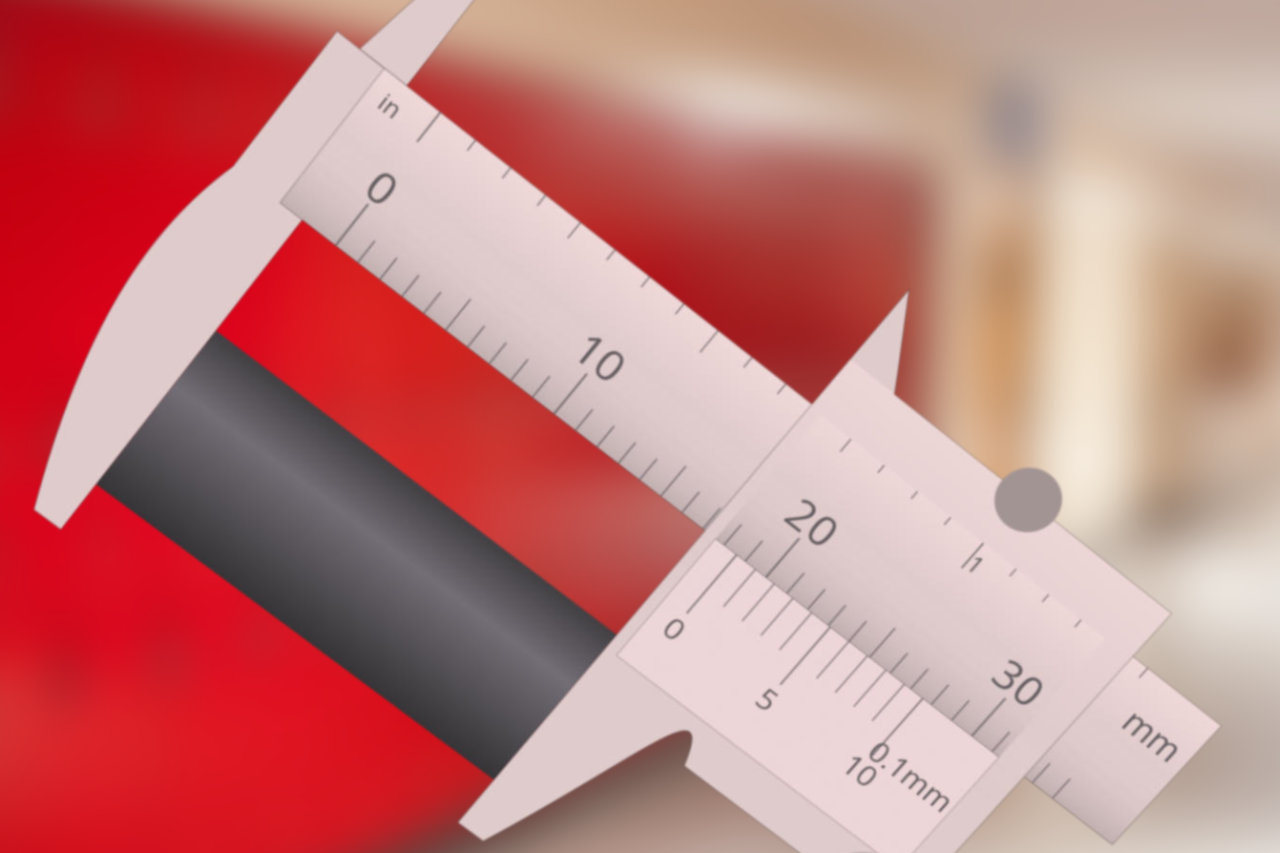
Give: 18.6,mm
